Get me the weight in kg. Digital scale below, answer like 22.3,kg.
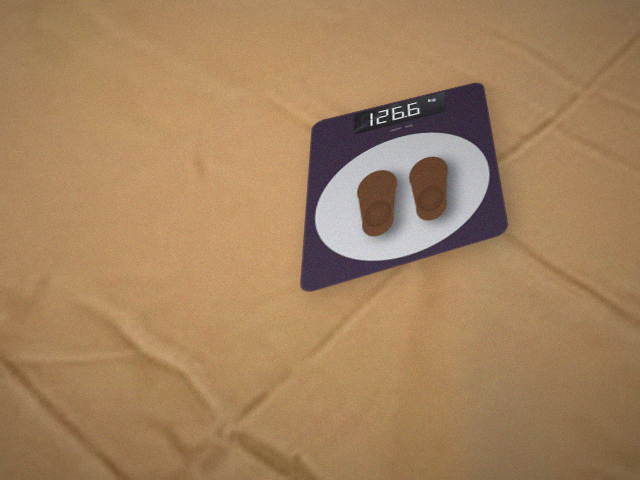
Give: 126.6,kg
